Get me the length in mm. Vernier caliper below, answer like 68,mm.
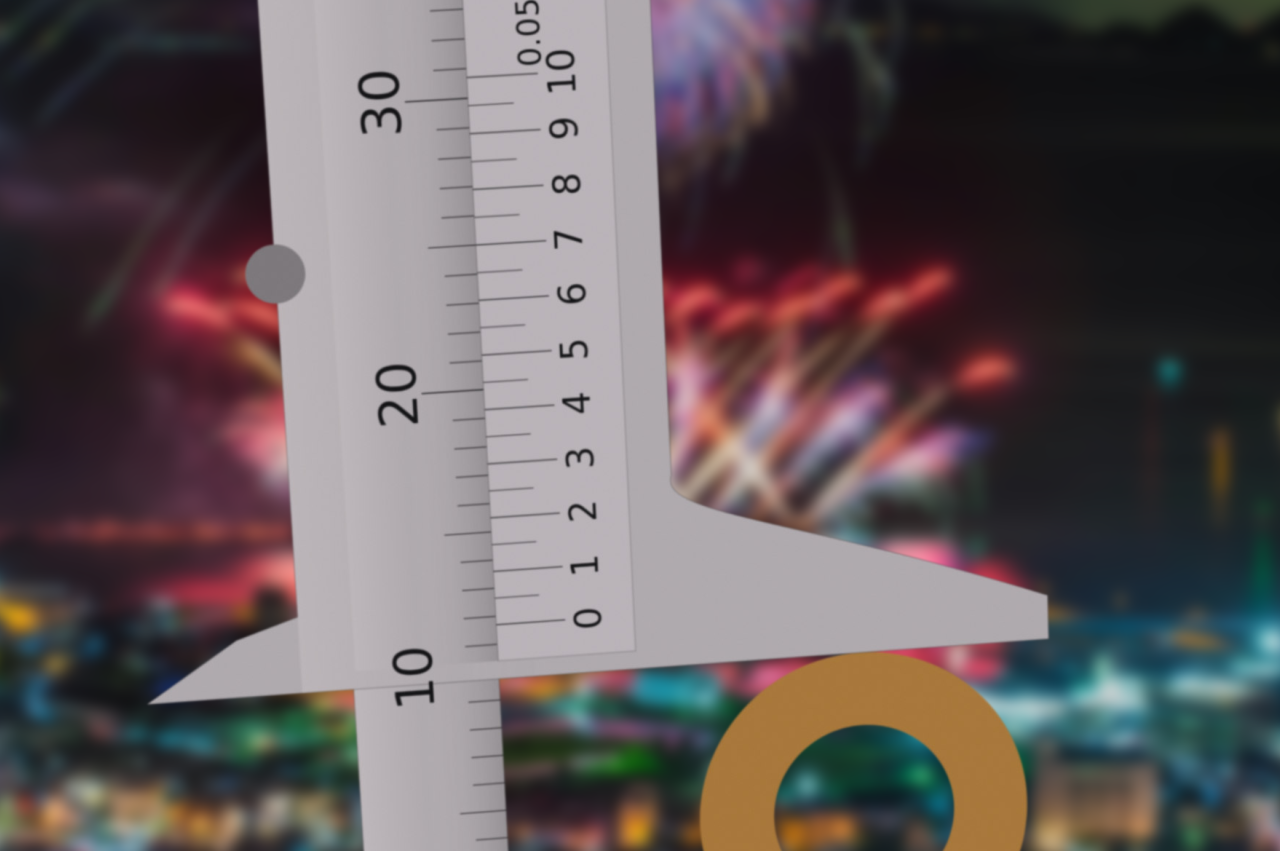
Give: 11.7,mm
